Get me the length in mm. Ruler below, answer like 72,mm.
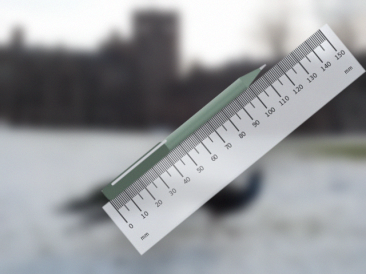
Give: 115,mm
